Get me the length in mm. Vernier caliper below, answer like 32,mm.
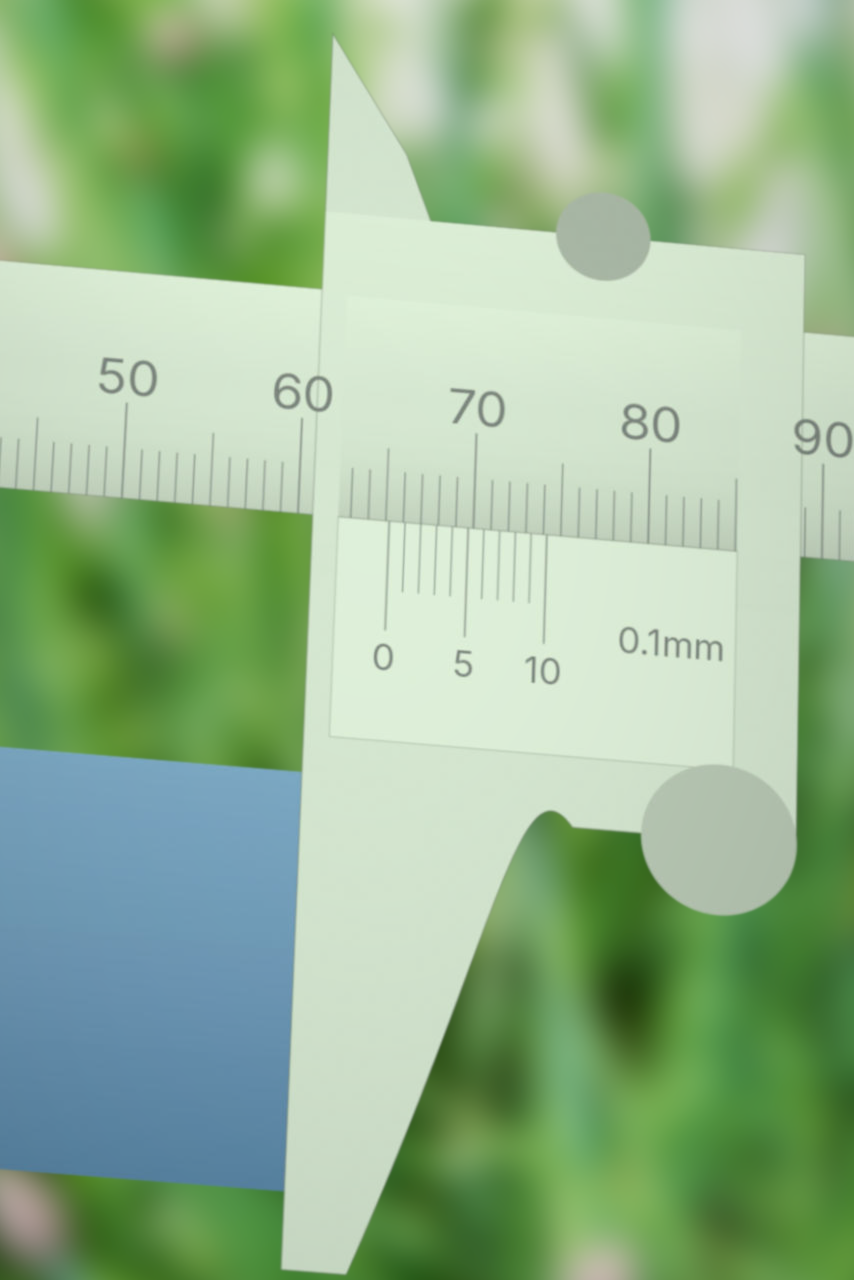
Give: 65.2,mm
